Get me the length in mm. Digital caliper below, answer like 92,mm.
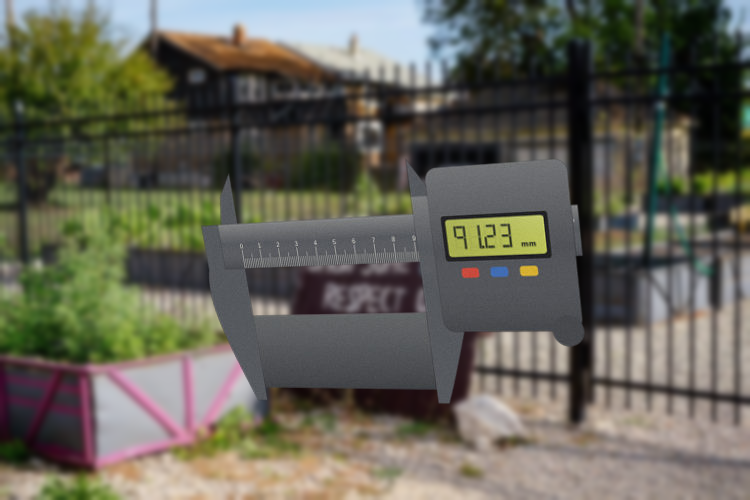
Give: 91.23,mm
